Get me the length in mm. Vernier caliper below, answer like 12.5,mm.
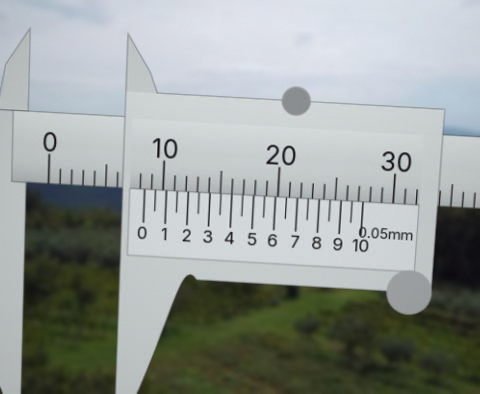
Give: 8.4,mm
